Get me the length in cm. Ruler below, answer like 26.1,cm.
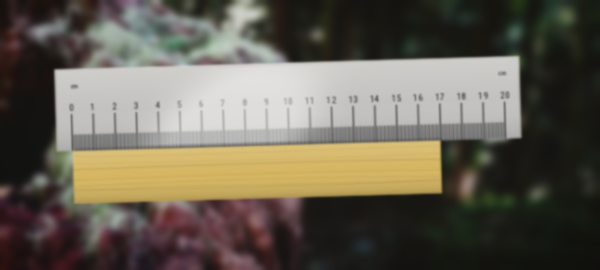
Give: 17,cm
